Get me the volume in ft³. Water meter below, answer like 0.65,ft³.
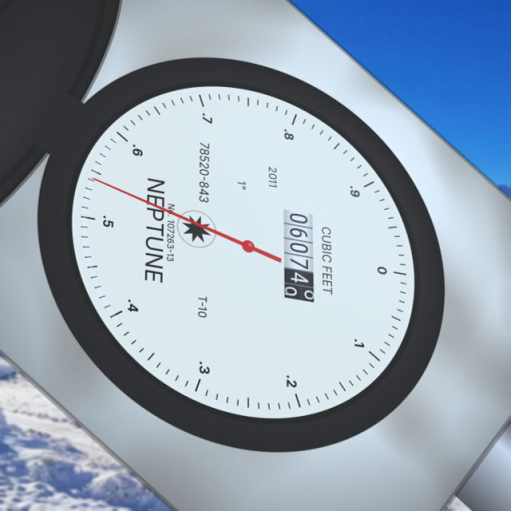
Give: 60748.54,ft³
